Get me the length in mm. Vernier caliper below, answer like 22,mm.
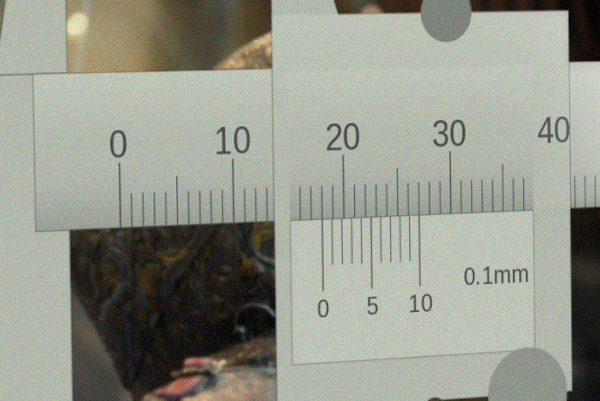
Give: 18.0,mm
